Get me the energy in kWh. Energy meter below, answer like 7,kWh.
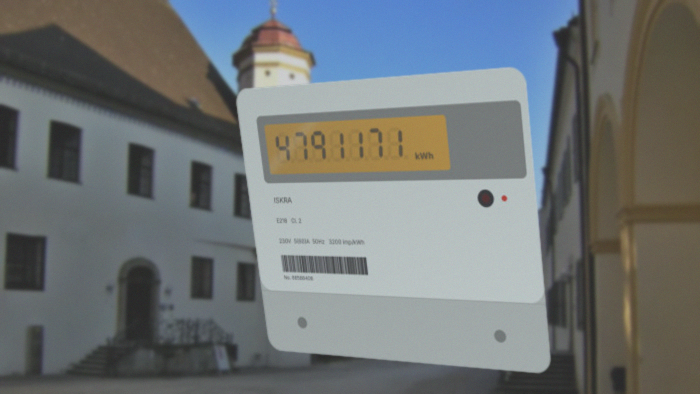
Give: 4791171,kWh
